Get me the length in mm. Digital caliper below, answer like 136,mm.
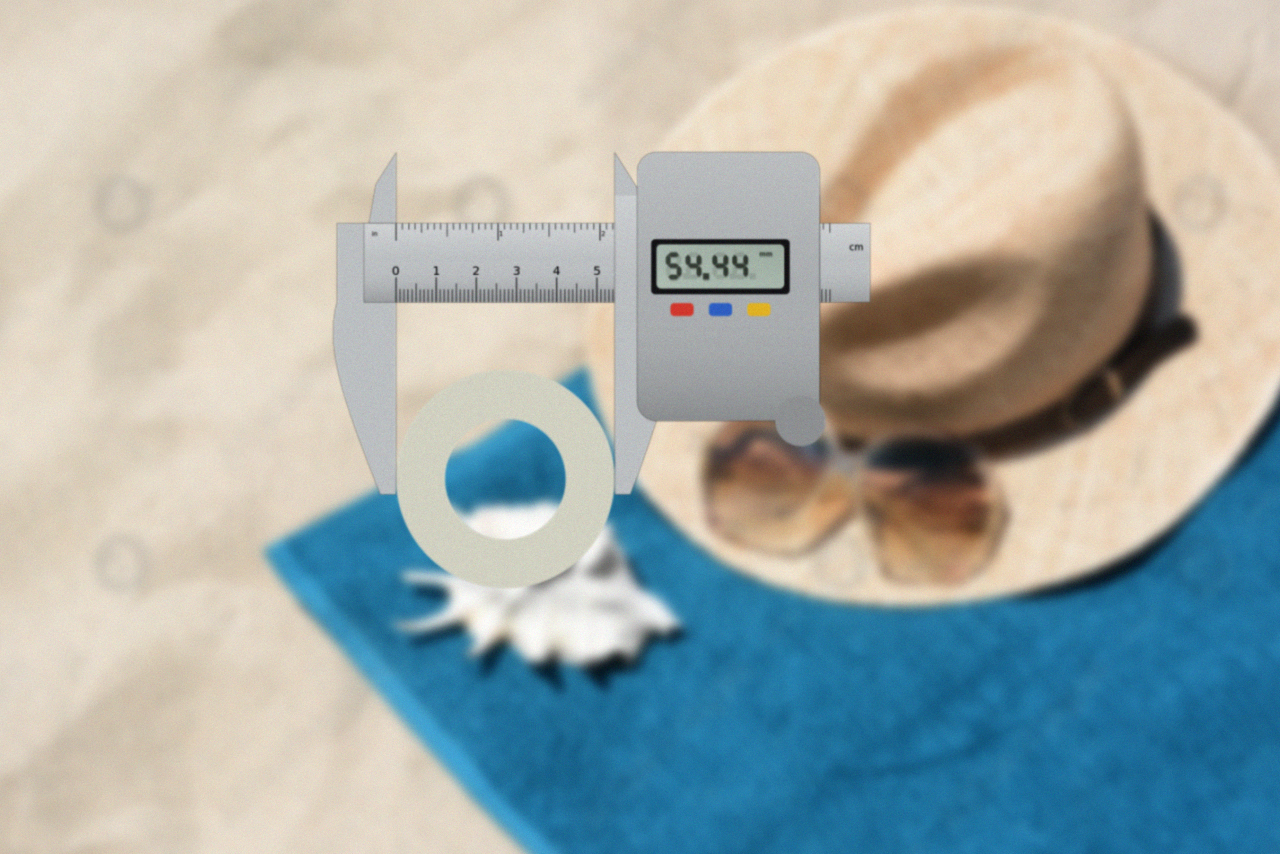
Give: 54.44,mm
